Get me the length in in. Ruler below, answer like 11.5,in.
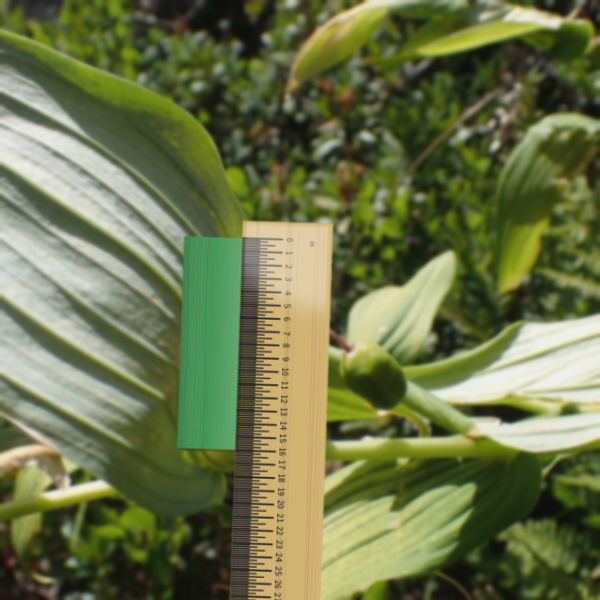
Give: 16,in
